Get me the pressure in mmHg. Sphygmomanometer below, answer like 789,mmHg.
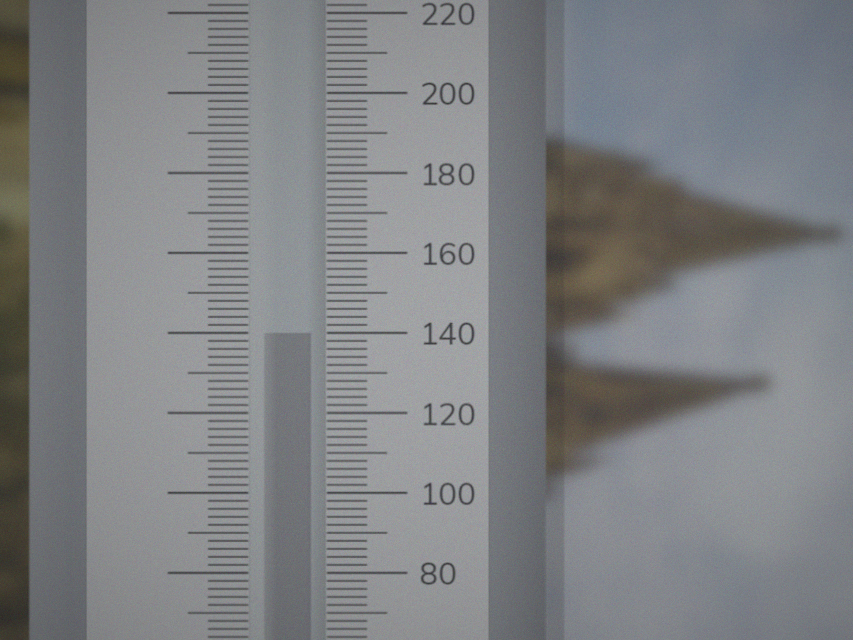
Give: 140,mmHg
